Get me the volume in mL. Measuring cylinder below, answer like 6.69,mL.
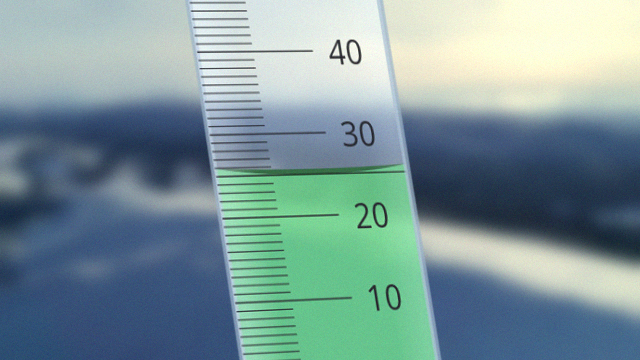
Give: 25,mL
